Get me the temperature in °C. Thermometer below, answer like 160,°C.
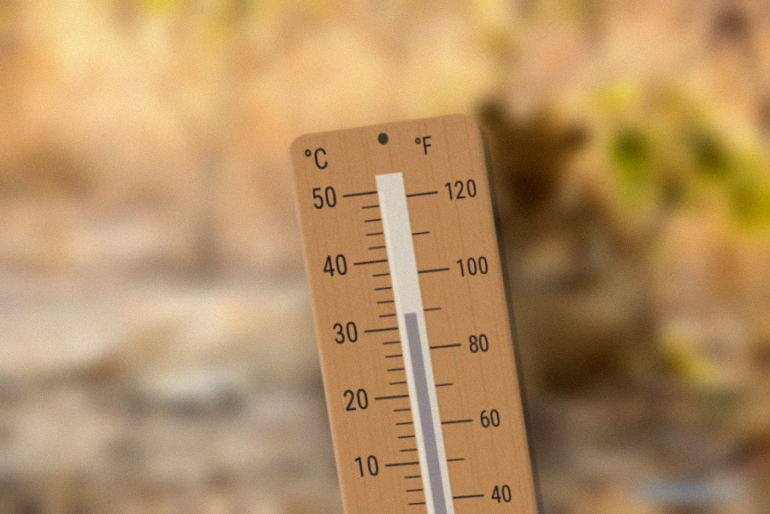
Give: 32,°C
